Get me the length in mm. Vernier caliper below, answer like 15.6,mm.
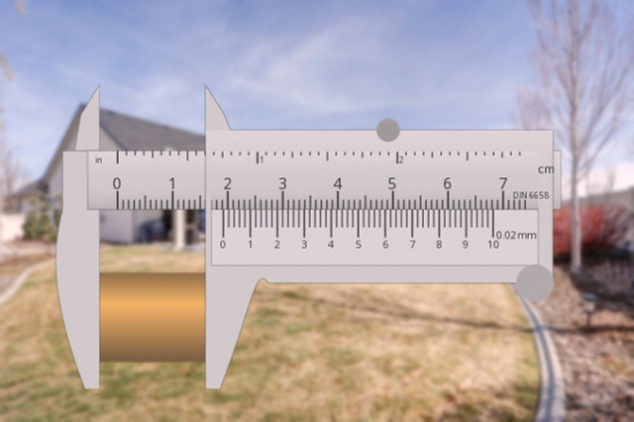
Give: 19.2,mm
